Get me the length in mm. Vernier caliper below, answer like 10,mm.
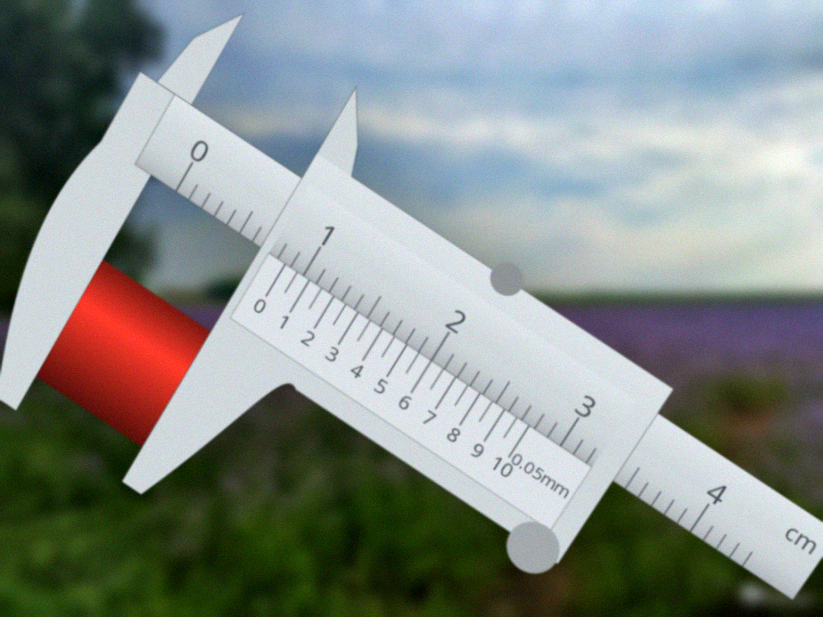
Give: 8.6,mm
